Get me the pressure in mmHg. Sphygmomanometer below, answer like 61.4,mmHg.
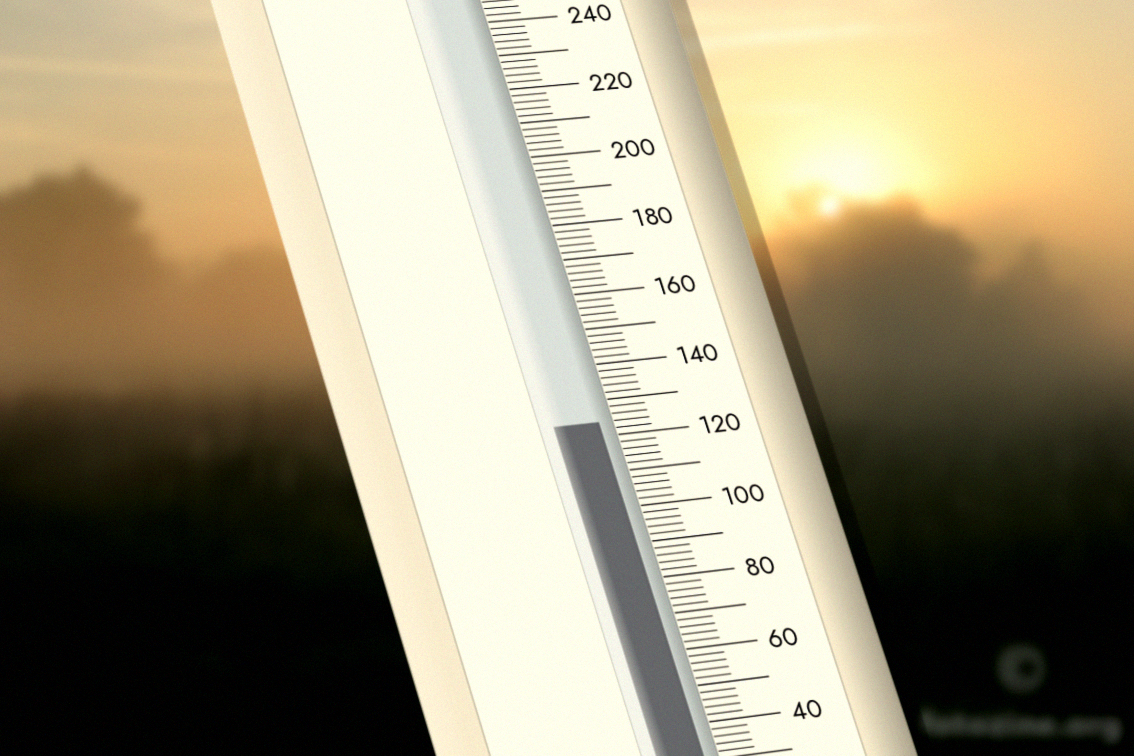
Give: 124,mmHg
